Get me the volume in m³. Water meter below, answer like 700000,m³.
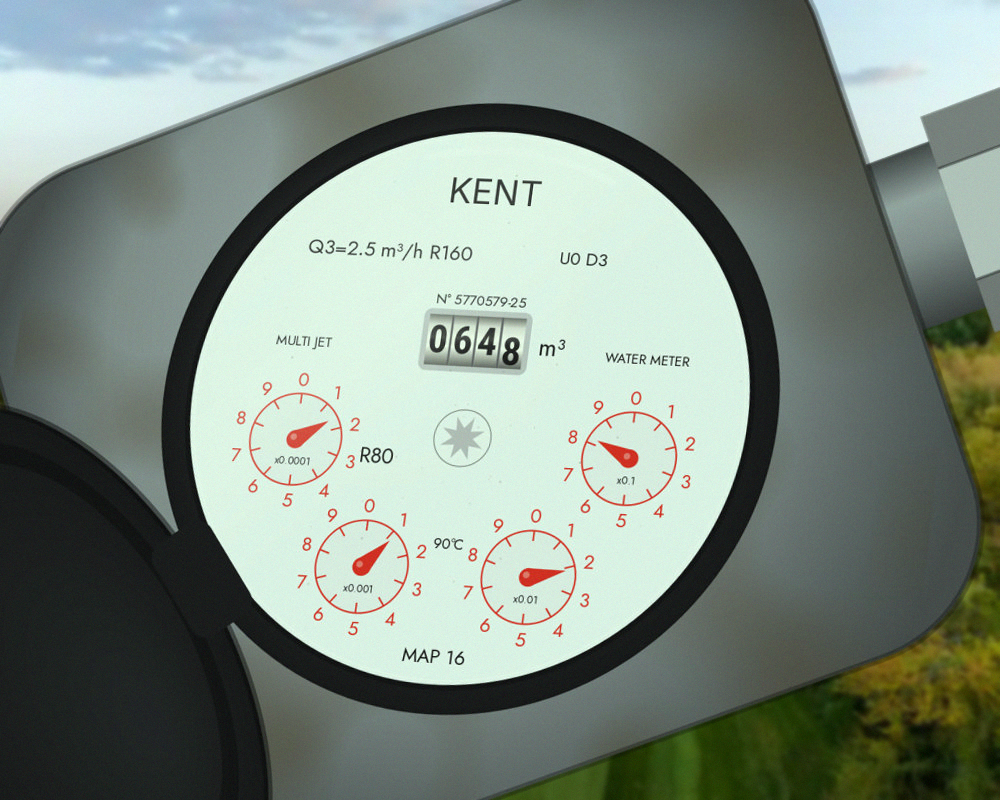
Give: 647.8211,m³
